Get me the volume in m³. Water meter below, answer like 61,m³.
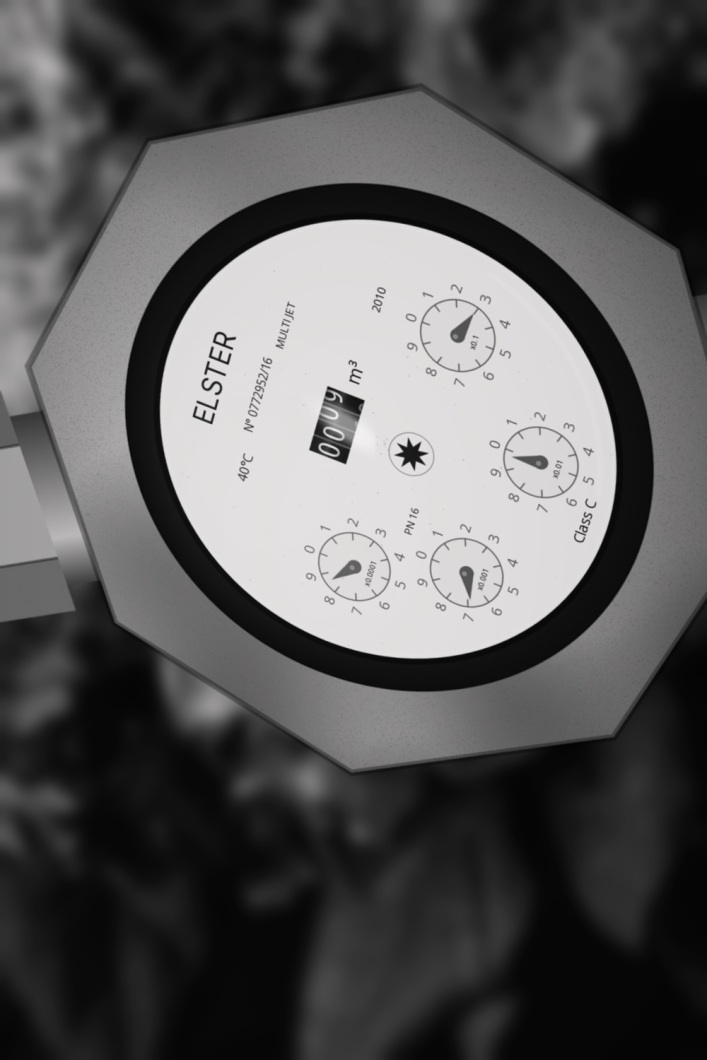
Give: 9.2968,m³
